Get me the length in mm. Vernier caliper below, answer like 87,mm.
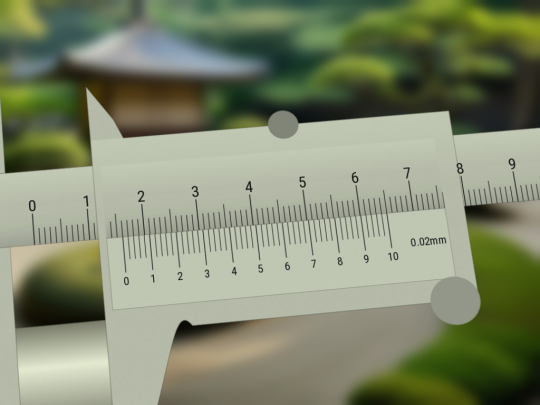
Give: 16.0,mm
